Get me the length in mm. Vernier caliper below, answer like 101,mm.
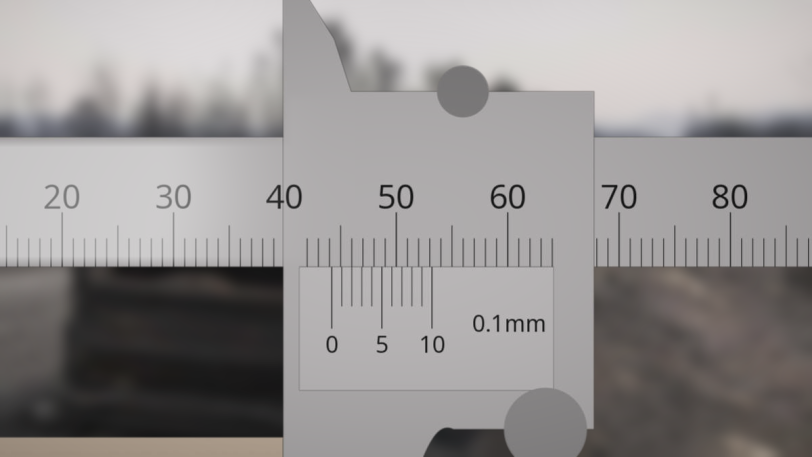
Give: 44.2,mm
